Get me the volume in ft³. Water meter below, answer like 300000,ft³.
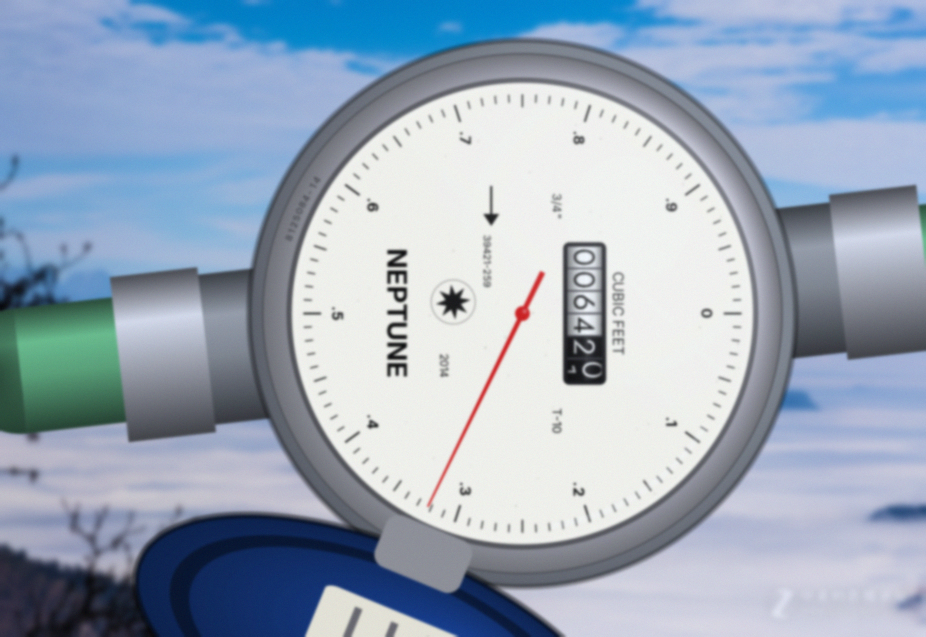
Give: 6420.32,ft³
